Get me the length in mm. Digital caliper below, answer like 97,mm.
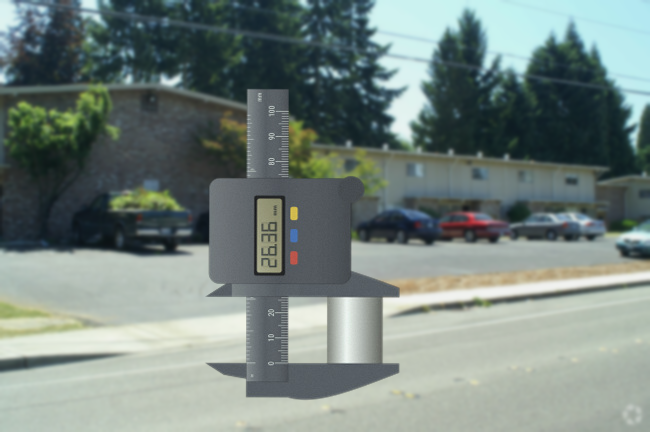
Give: 26.36,mm
